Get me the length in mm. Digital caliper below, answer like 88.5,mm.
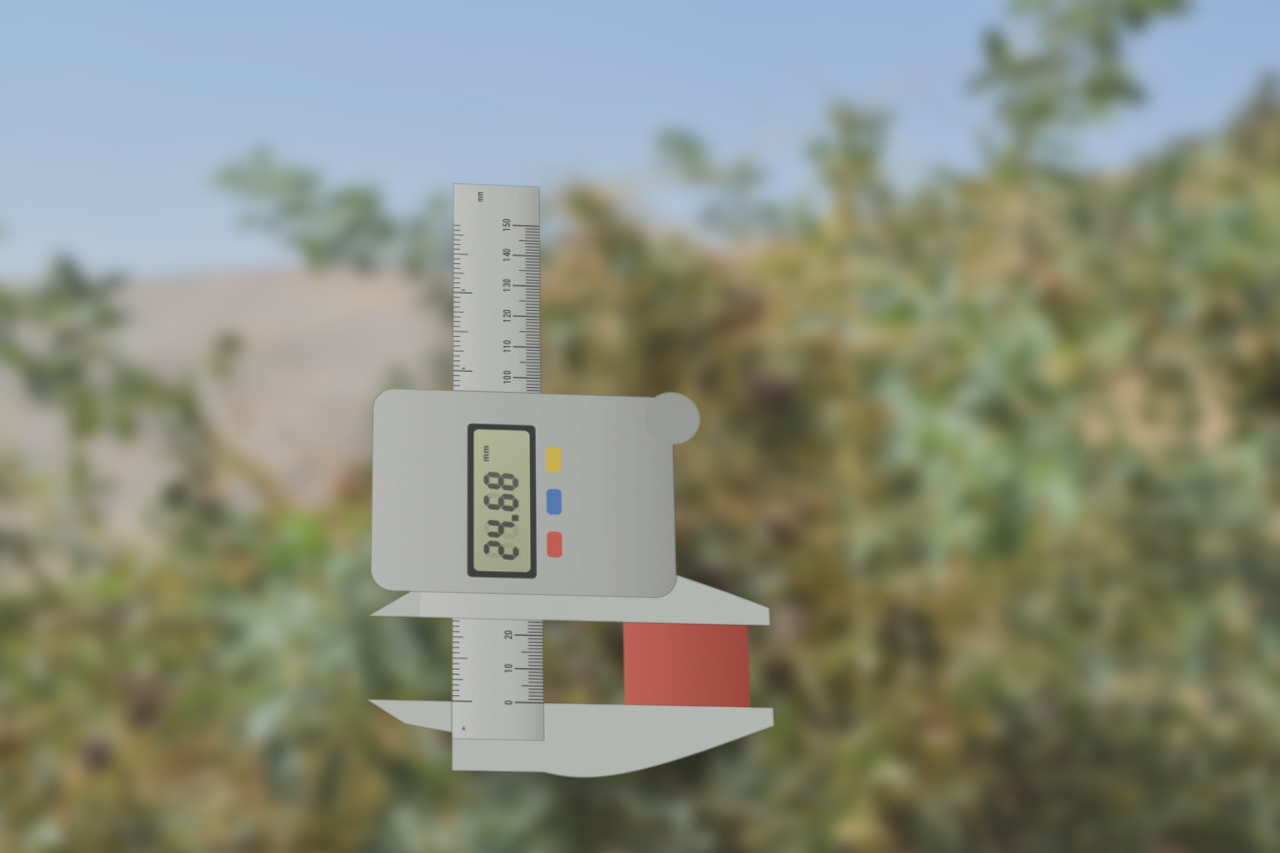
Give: 24.68,mm
